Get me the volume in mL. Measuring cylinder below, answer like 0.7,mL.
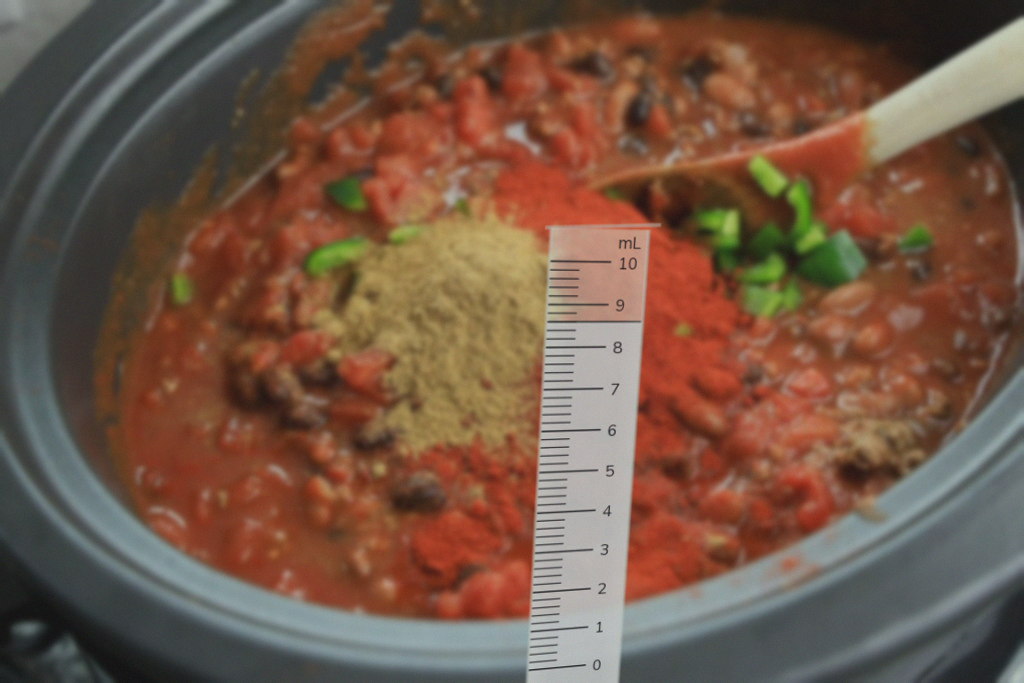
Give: 8.6,mL
